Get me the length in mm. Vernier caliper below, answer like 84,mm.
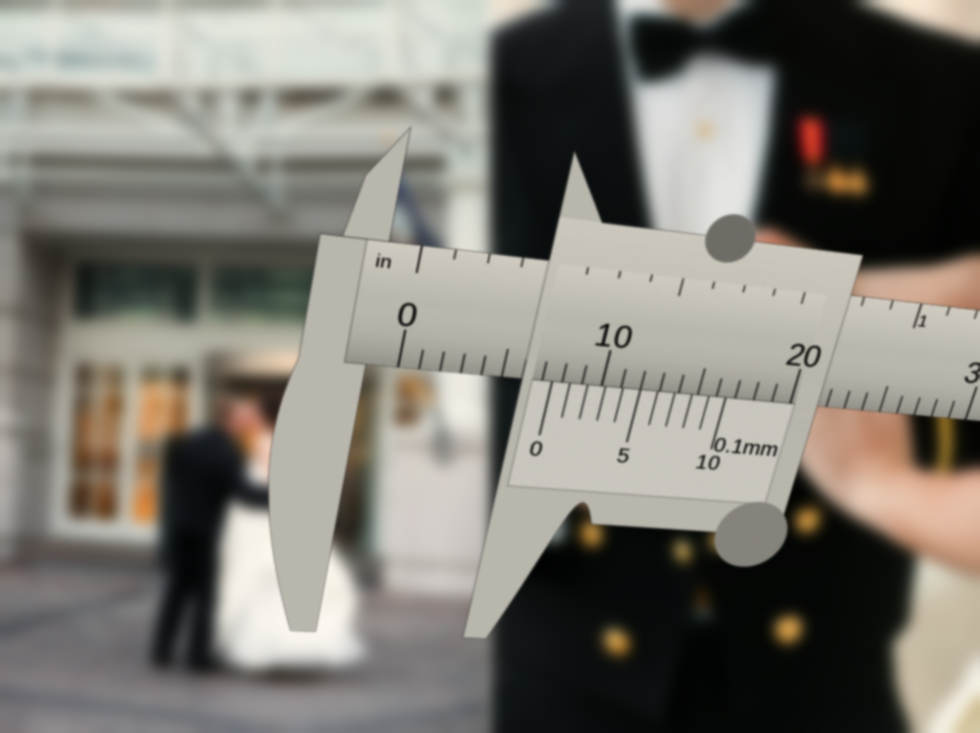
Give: 7.5,mm
